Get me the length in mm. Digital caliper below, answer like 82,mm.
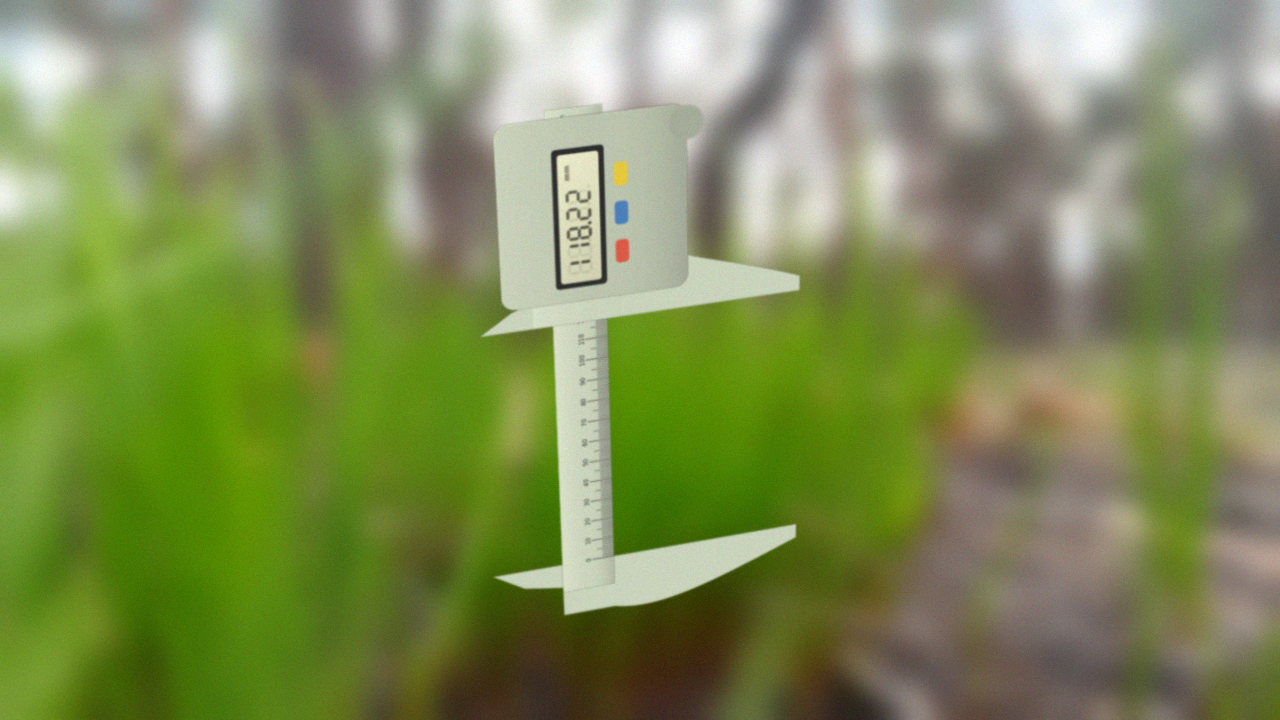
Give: 118.22,mm
